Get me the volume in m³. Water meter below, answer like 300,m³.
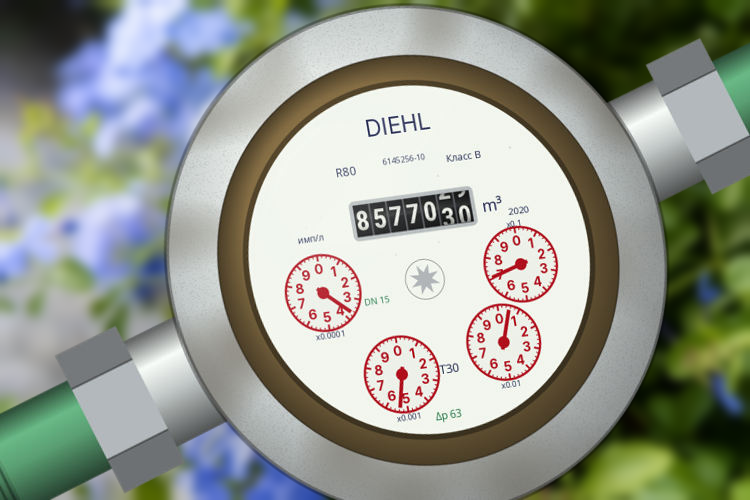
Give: 8577029.7053,m³
